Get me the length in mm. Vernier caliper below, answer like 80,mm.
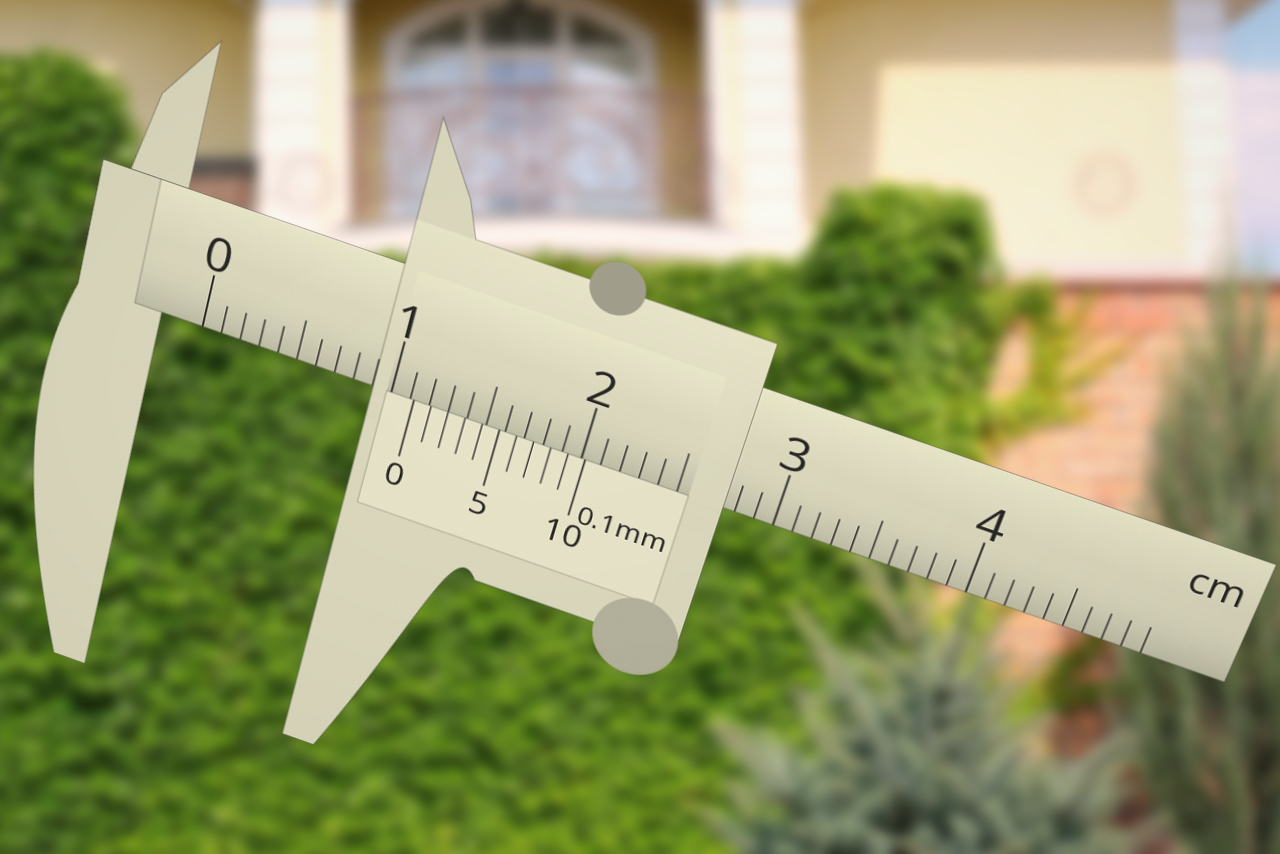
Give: 11.2,mm
